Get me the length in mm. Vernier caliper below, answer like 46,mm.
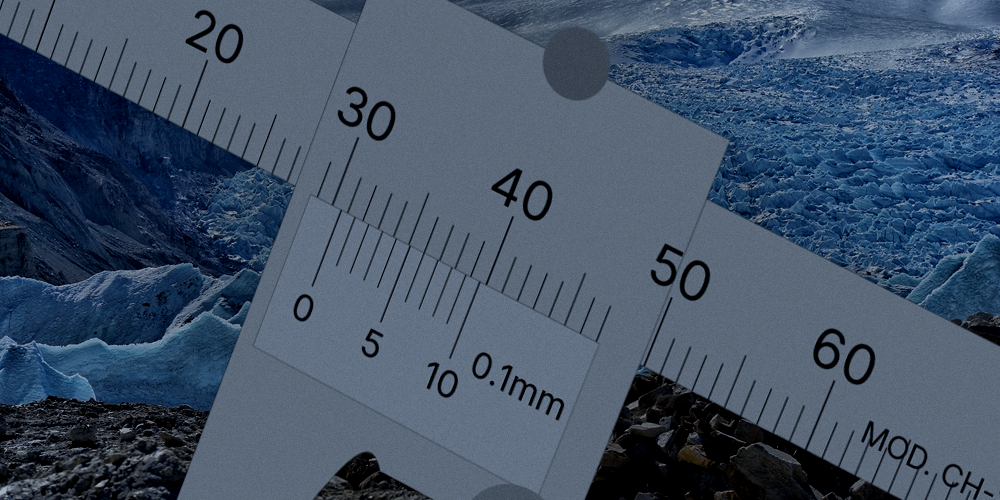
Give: 30.6,mm
